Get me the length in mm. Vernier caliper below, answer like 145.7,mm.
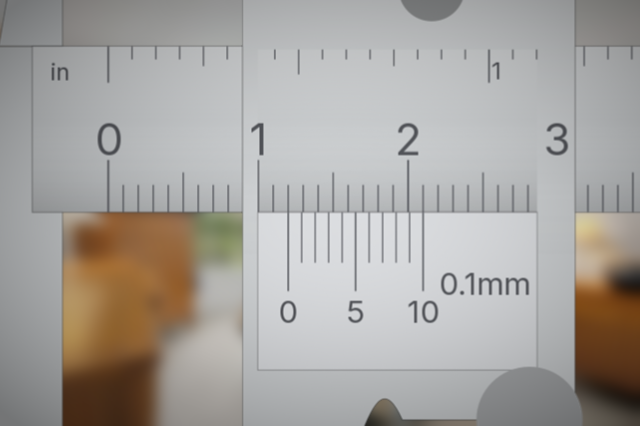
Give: 12.0,mm
